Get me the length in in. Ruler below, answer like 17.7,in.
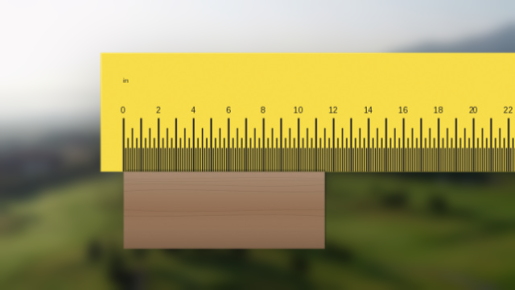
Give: 11.5,in
